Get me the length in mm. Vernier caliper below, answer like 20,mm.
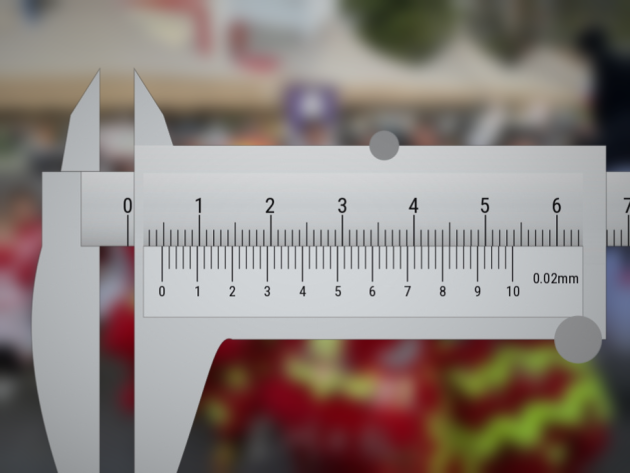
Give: 4.8,mm
